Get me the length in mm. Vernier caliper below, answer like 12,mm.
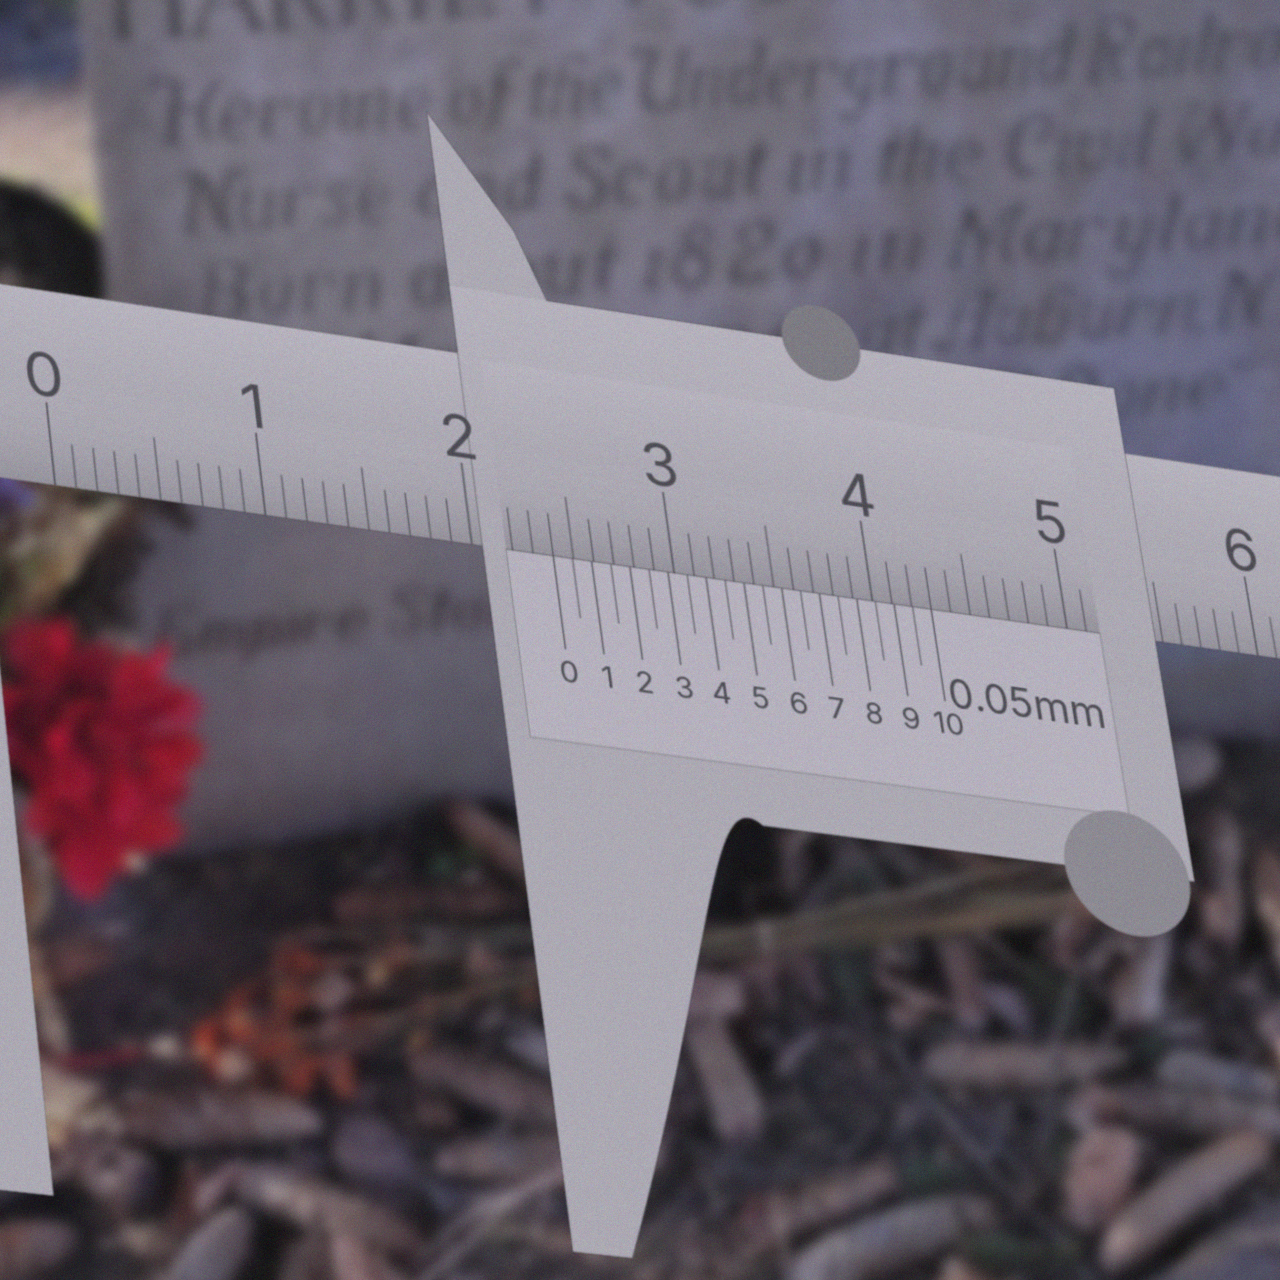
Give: 24.0,mm
